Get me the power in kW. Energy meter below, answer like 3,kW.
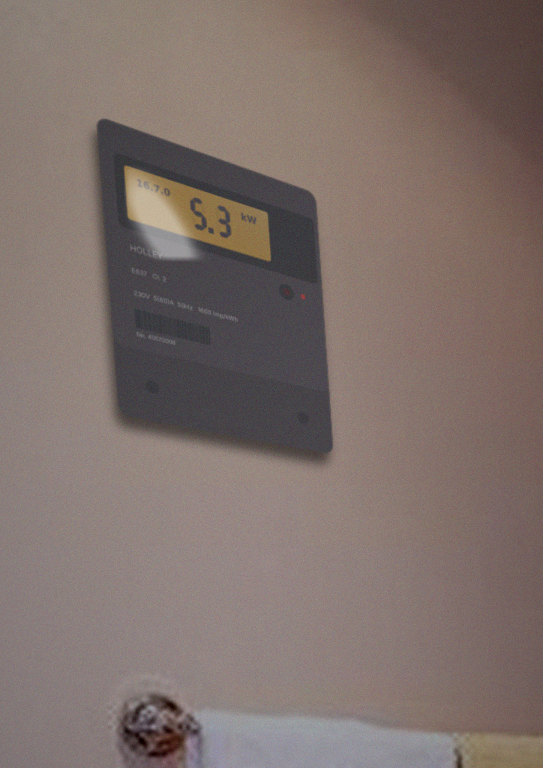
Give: 5.3,kW
